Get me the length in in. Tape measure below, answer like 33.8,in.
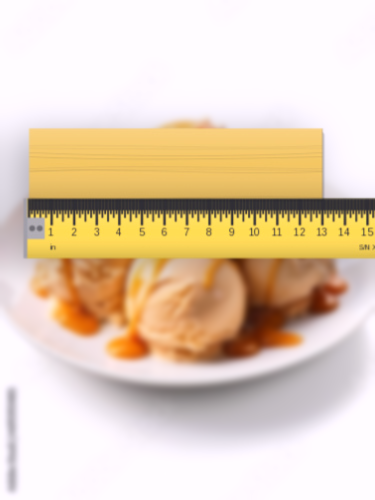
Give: 13,in
